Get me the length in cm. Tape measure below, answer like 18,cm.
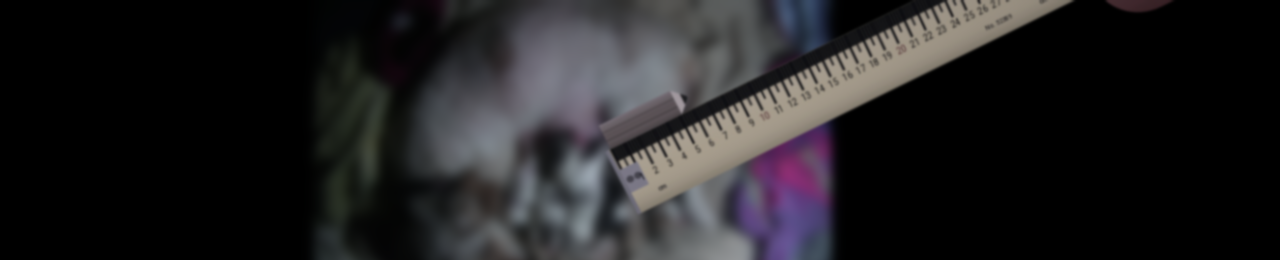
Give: 6,cm
